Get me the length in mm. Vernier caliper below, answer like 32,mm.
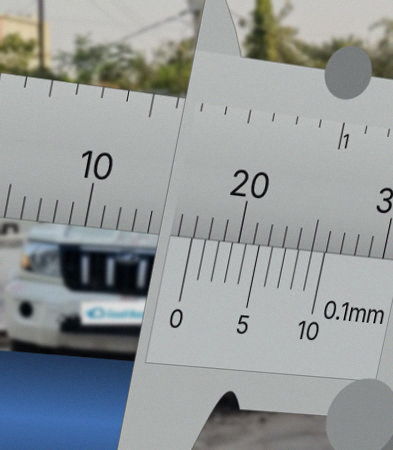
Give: 16.9,mm
